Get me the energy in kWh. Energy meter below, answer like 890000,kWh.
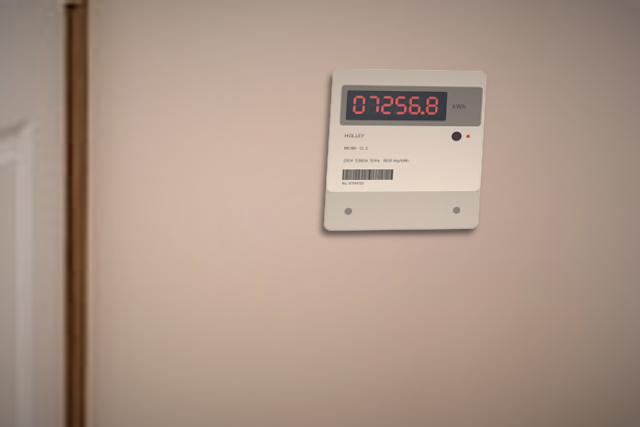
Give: 7256.8,kWh
